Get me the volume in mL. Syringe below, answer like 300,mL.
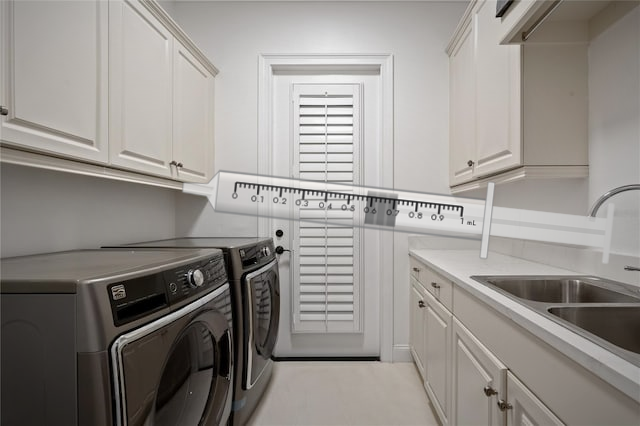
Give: 0.58,mL
